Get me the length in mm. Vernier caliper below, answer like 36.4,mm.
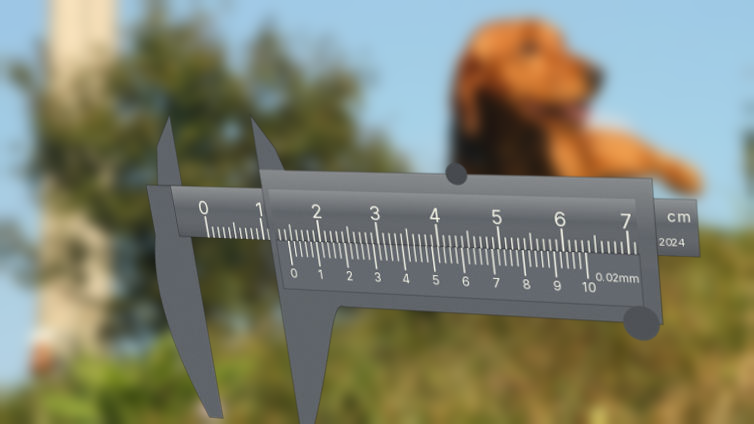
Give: 14.4,mm
